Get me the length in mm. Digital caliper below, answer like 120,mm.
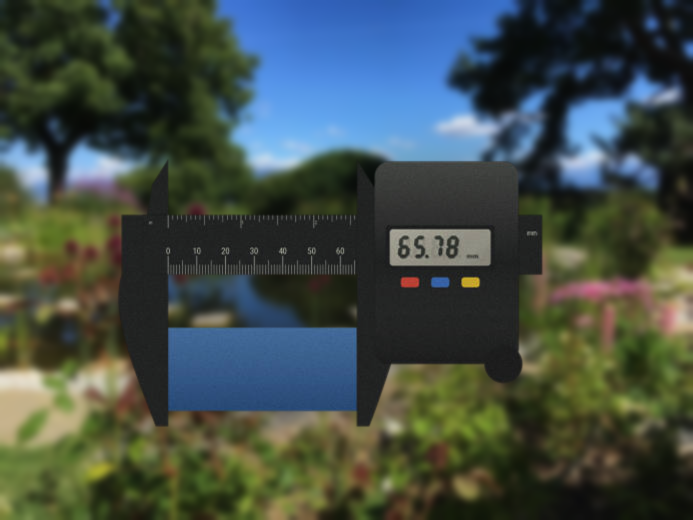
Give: 65.78,mm
